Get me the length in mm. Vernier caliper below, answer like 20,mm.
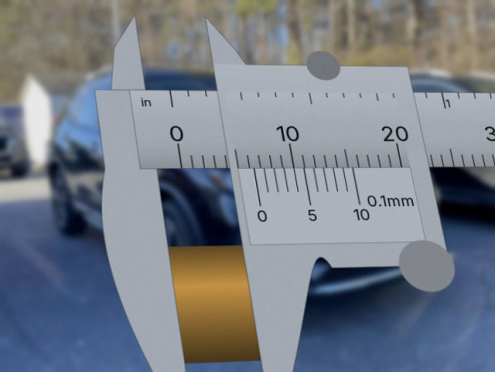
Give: 6.4,mm
